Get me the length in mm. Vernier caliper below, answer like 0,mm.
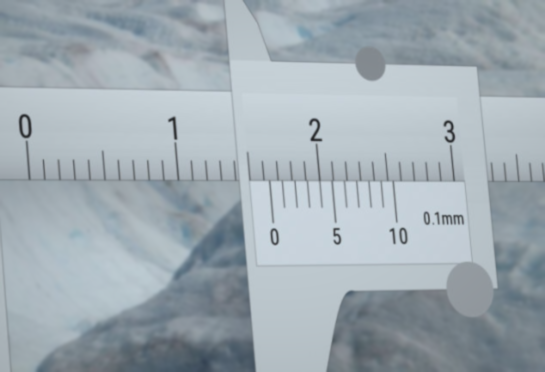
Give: 16.4,mm
